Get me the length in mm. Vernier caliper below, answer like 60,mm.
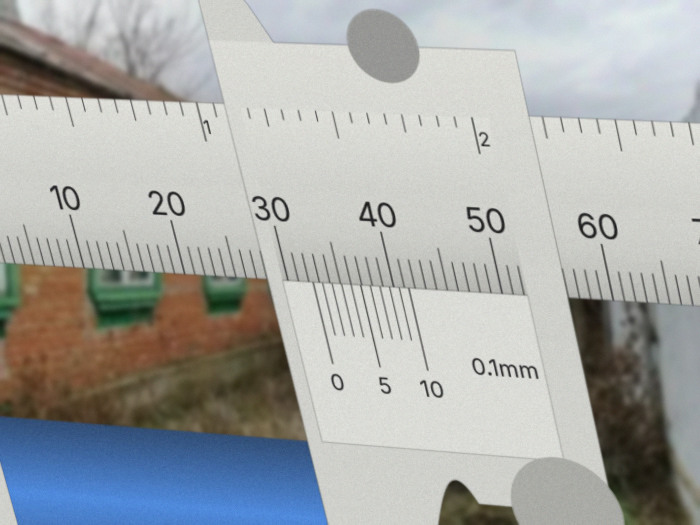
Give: 32.4,mm
